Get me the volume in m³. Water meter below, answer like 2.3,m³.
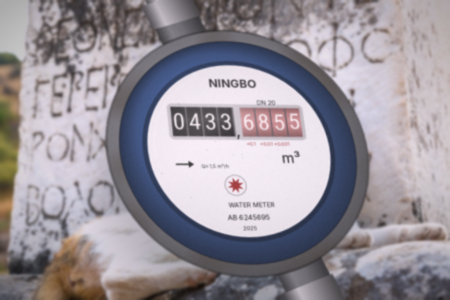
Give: 433.6855,m³
